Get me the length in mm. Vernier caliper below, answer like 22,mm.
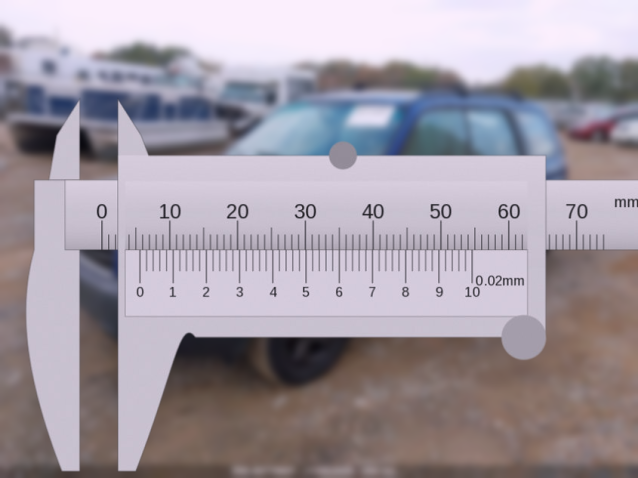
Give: 5.6,mm
